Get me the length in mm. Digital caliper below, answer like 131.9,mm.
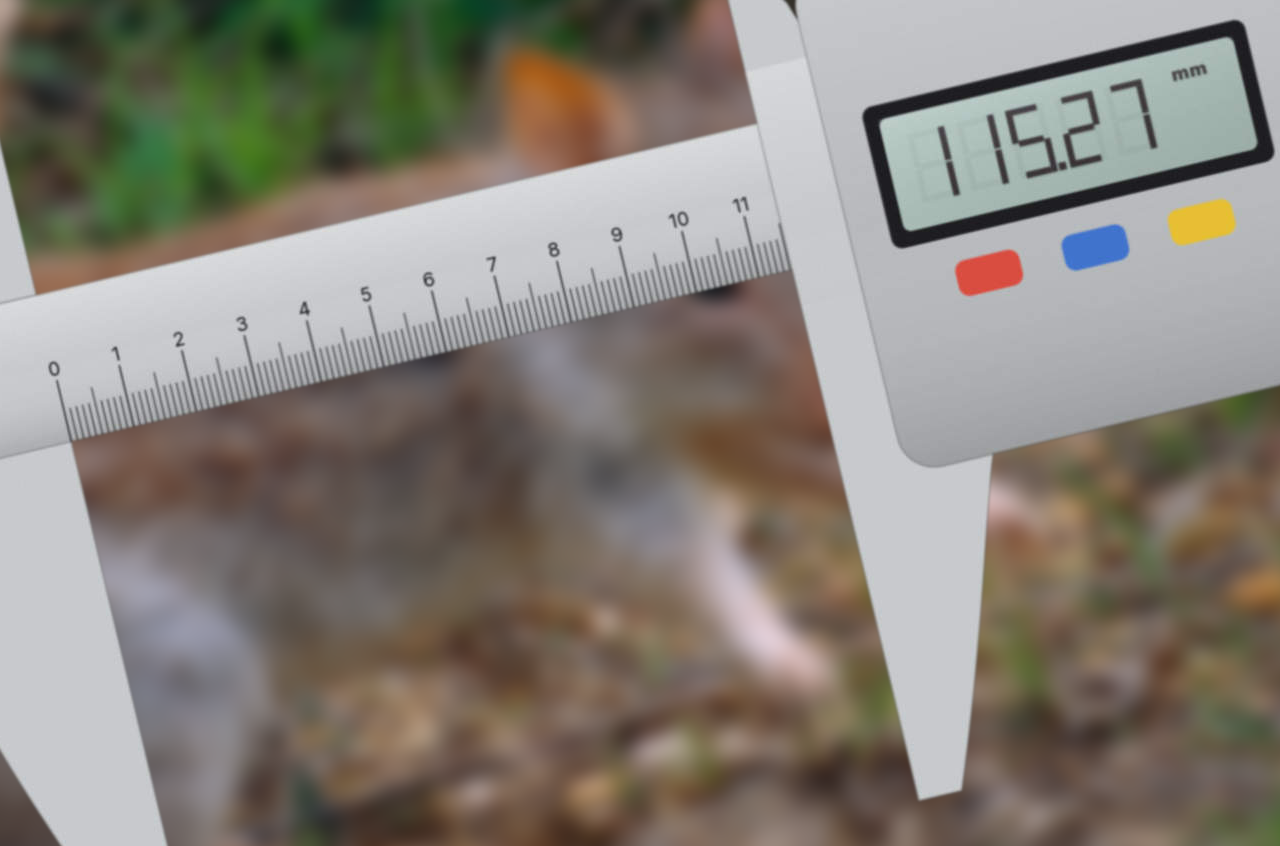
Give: 115.27,mm
